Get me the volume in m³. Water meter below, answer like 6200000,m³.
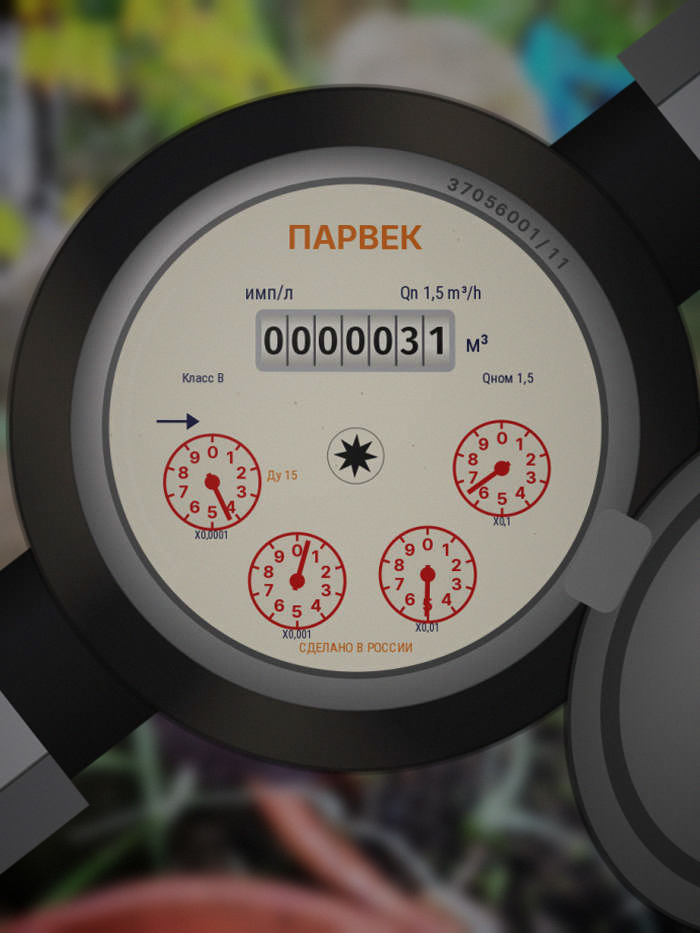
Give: 31.6504,m³
